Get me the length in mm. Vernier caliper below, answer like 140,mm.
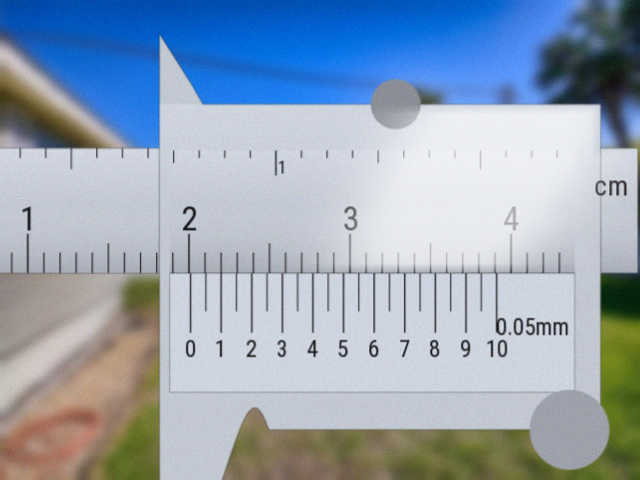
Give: 20.1,mm
